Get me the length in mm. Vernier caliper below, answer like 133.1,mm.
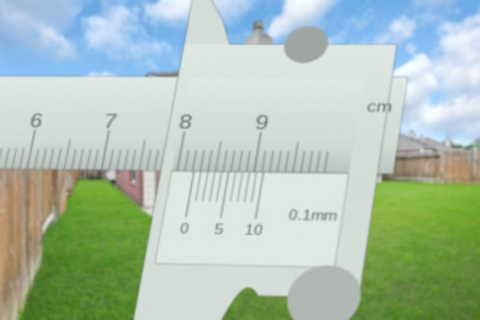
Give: 82.2,mm
